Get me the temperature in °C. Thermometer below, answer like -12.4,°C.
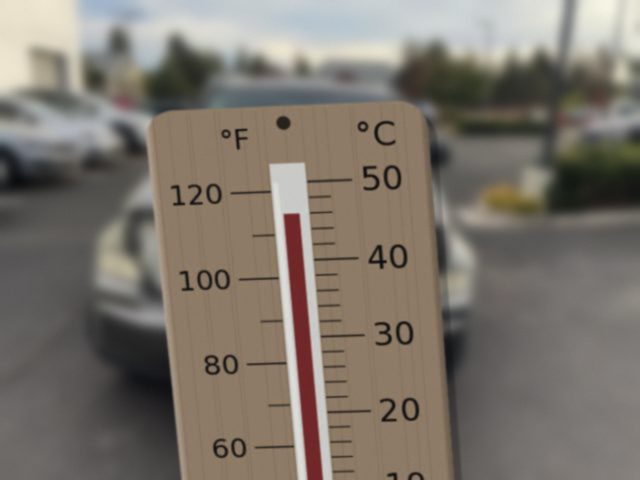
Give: 46,°C
